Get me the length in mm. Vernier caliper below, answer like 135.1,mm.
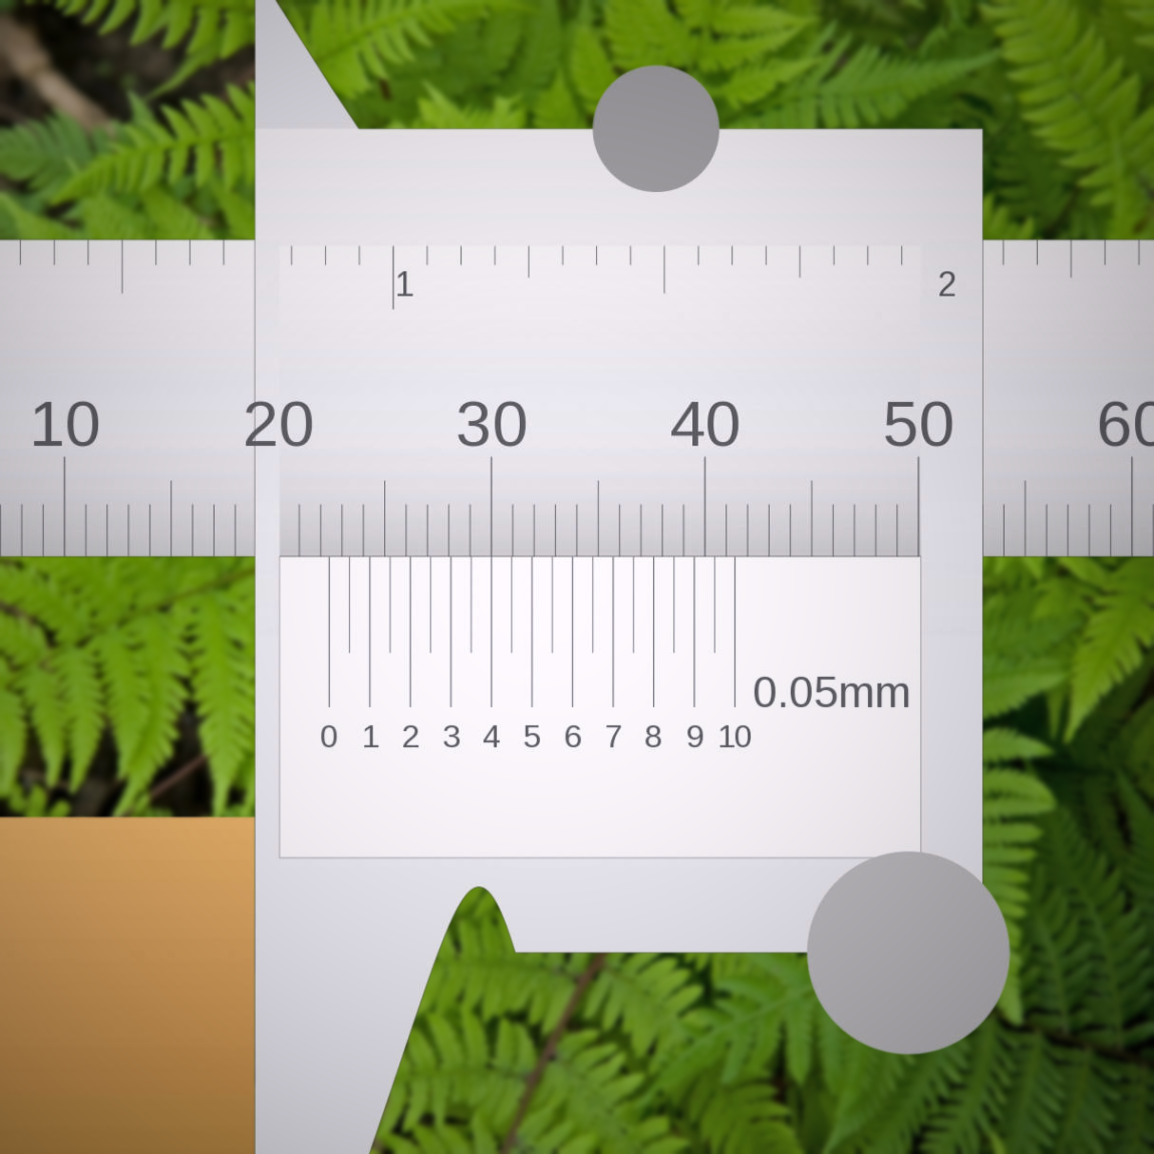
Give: 22.4,mm
